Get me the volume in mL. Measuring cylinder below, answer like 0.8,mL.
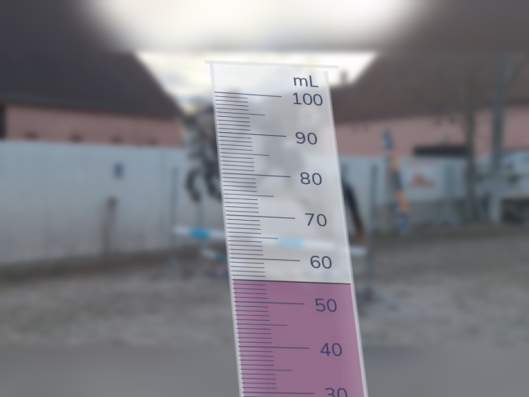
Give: 55,mL
